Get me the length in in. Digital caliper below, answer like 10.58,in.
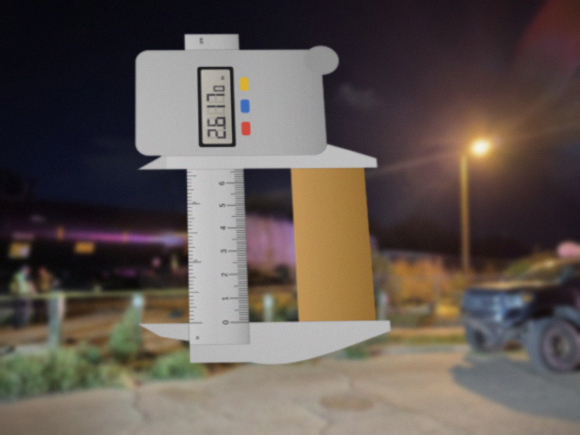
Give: 2.6170,in
